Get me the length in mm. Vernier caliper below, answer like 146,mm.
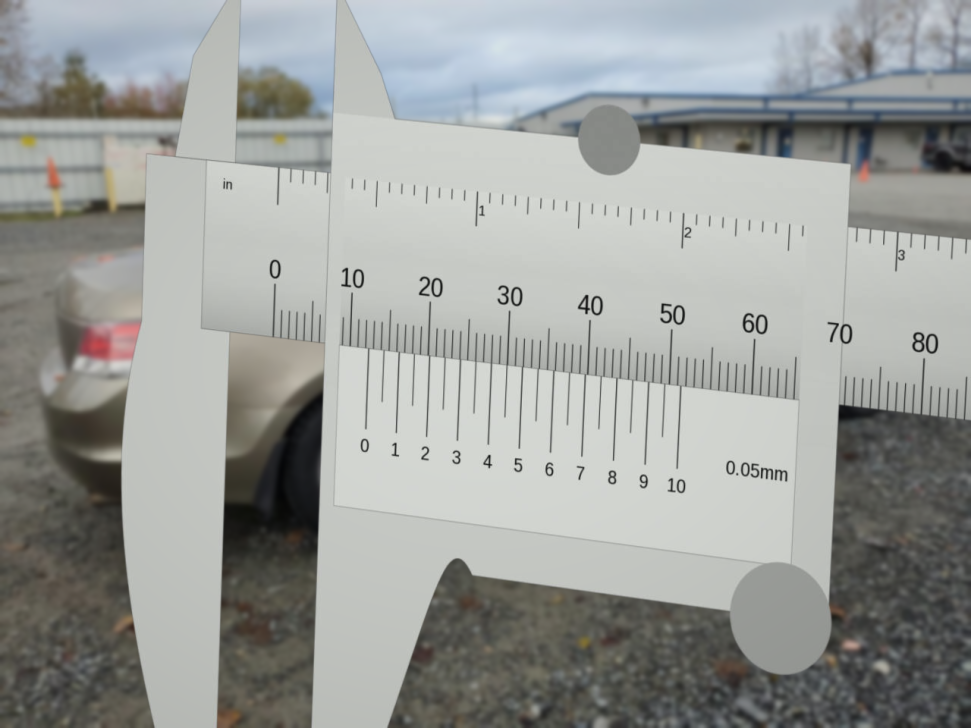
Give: 12.4,mm
